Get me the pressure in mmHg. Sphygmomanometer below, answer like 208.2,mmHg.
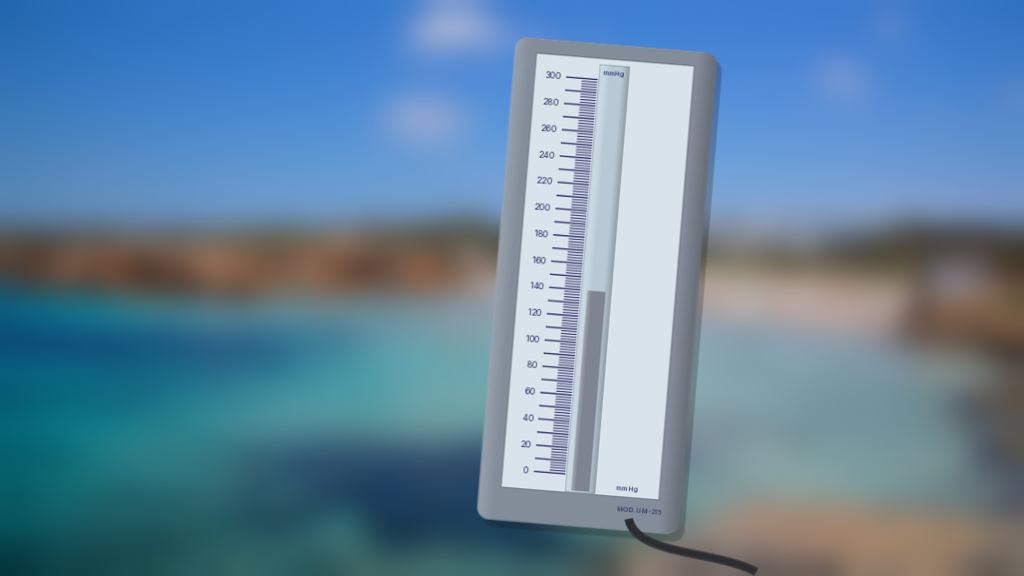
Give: 140,mmHg
